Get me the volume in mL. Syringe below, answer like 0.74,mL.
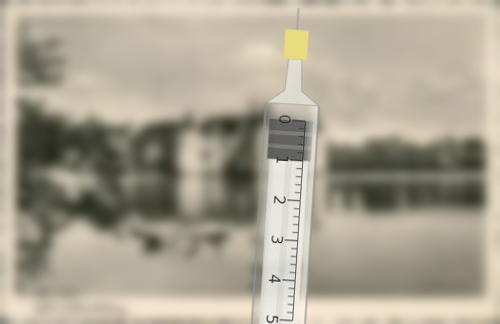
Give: 0,mL
